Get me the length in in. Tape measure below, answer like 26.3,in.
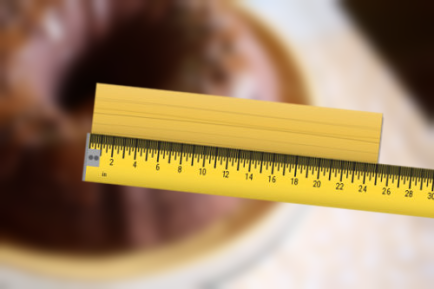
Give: 25,in
